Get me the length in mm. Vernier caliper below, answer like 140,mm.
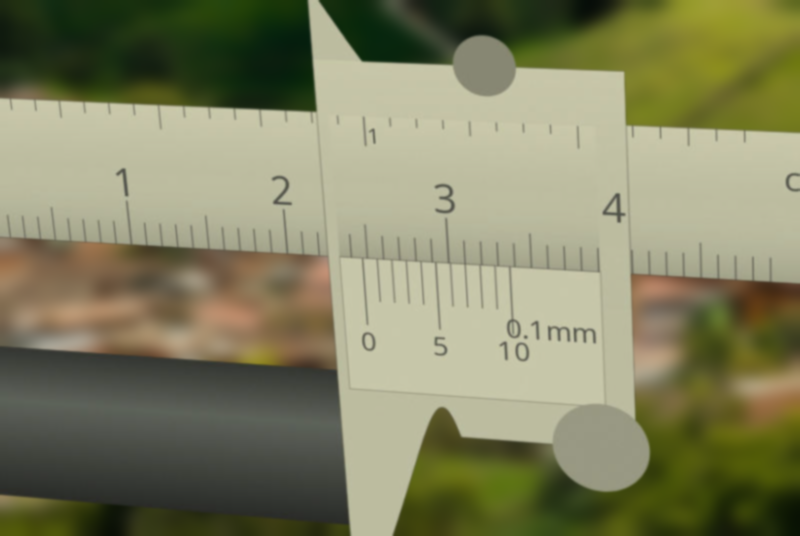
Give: 24.7,mm
